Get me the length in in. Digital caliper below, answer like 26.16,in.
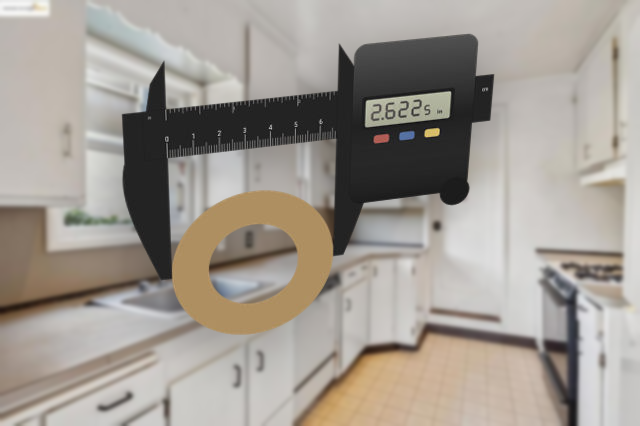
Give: 2.6225,in
